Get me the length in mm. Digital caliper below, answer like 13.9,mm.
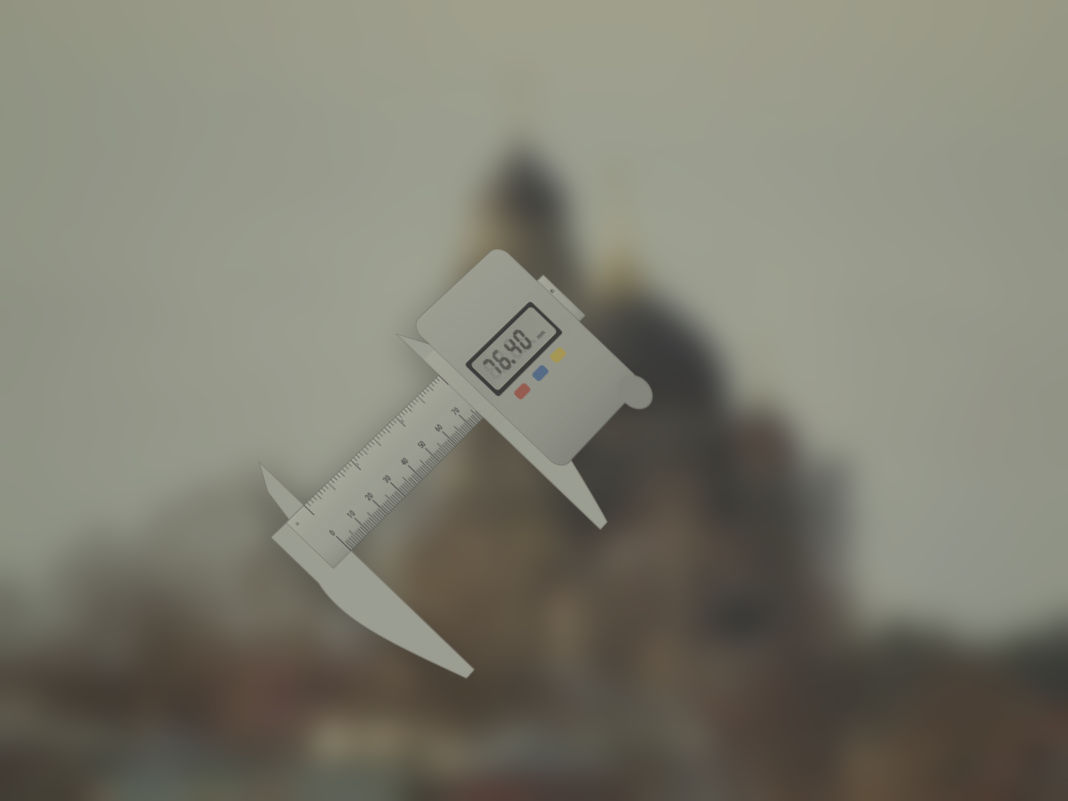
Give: 76.40,mm
